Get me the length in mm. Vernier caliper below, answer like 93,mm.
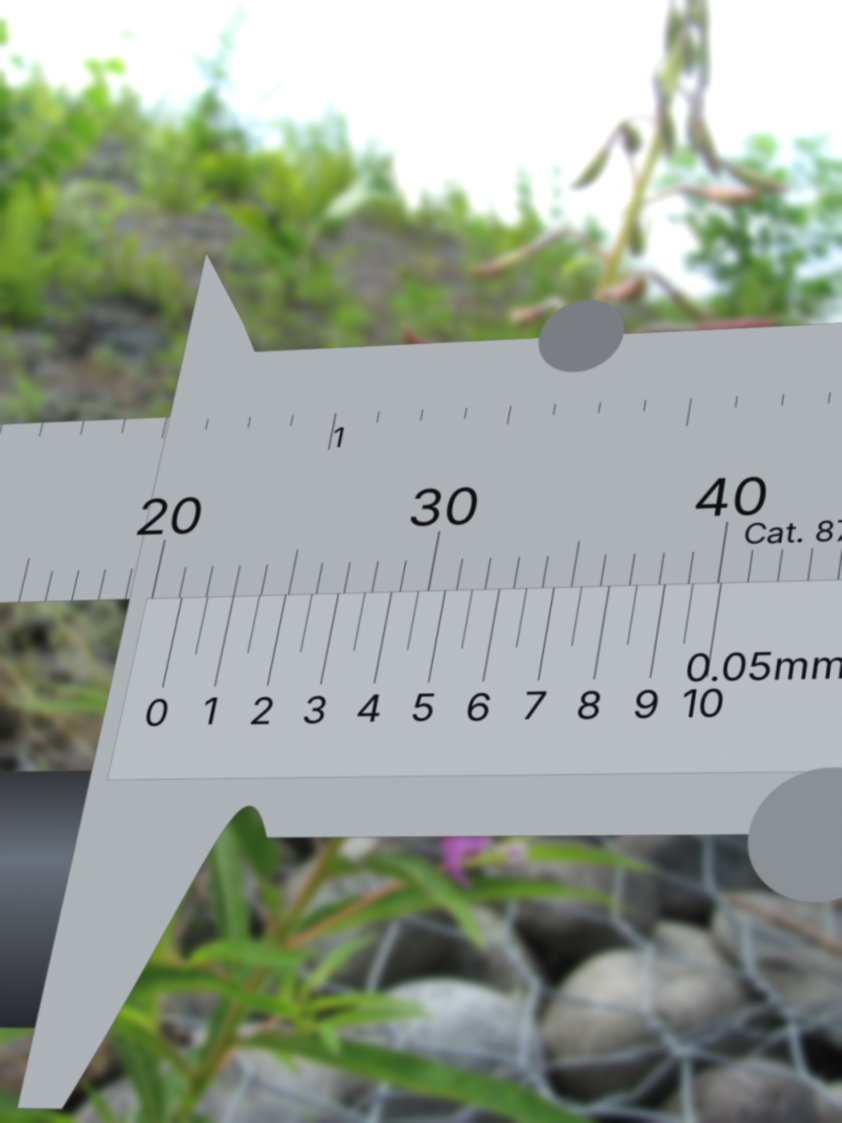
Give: 21.10,mm
